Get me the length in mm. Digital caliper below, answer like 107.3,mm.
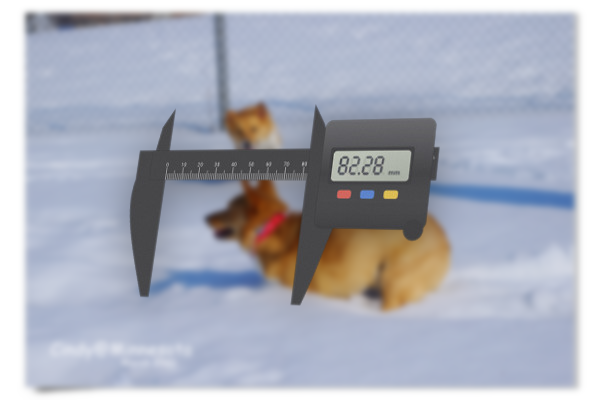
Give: 82.28,mm
